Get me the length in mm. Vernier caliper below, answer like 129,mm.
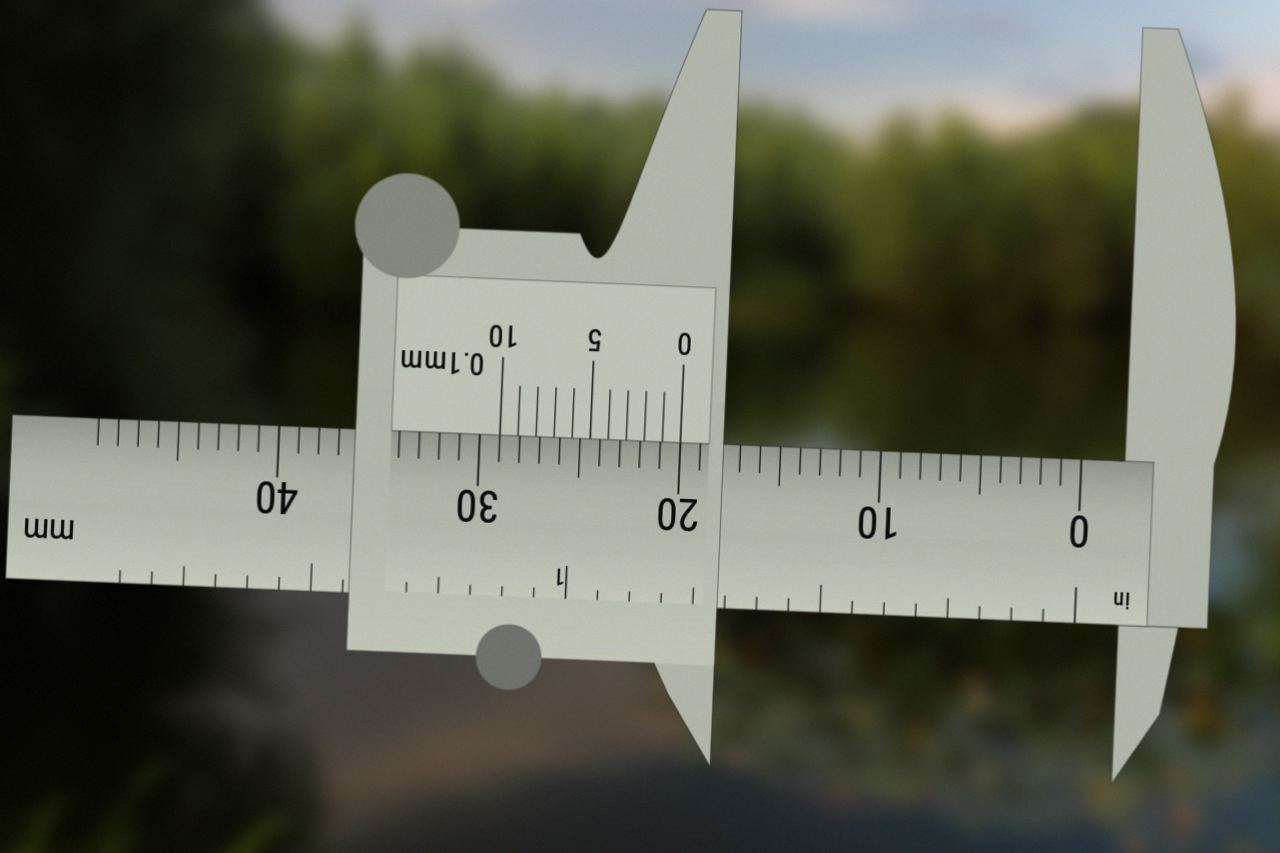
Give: 20.0,mm
